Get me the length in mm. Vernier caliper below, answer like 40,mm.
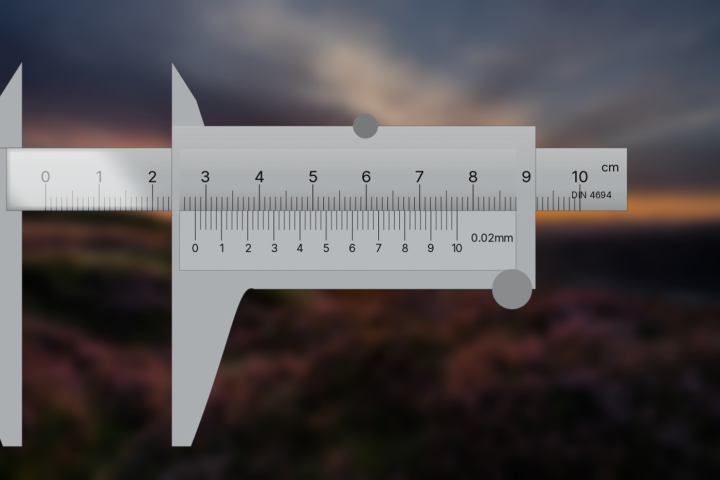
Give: 28.0,mm
